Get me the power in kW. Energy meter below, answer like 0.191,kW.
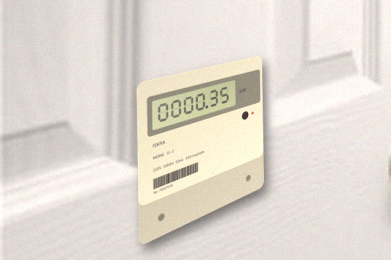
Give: 0.35,kW
